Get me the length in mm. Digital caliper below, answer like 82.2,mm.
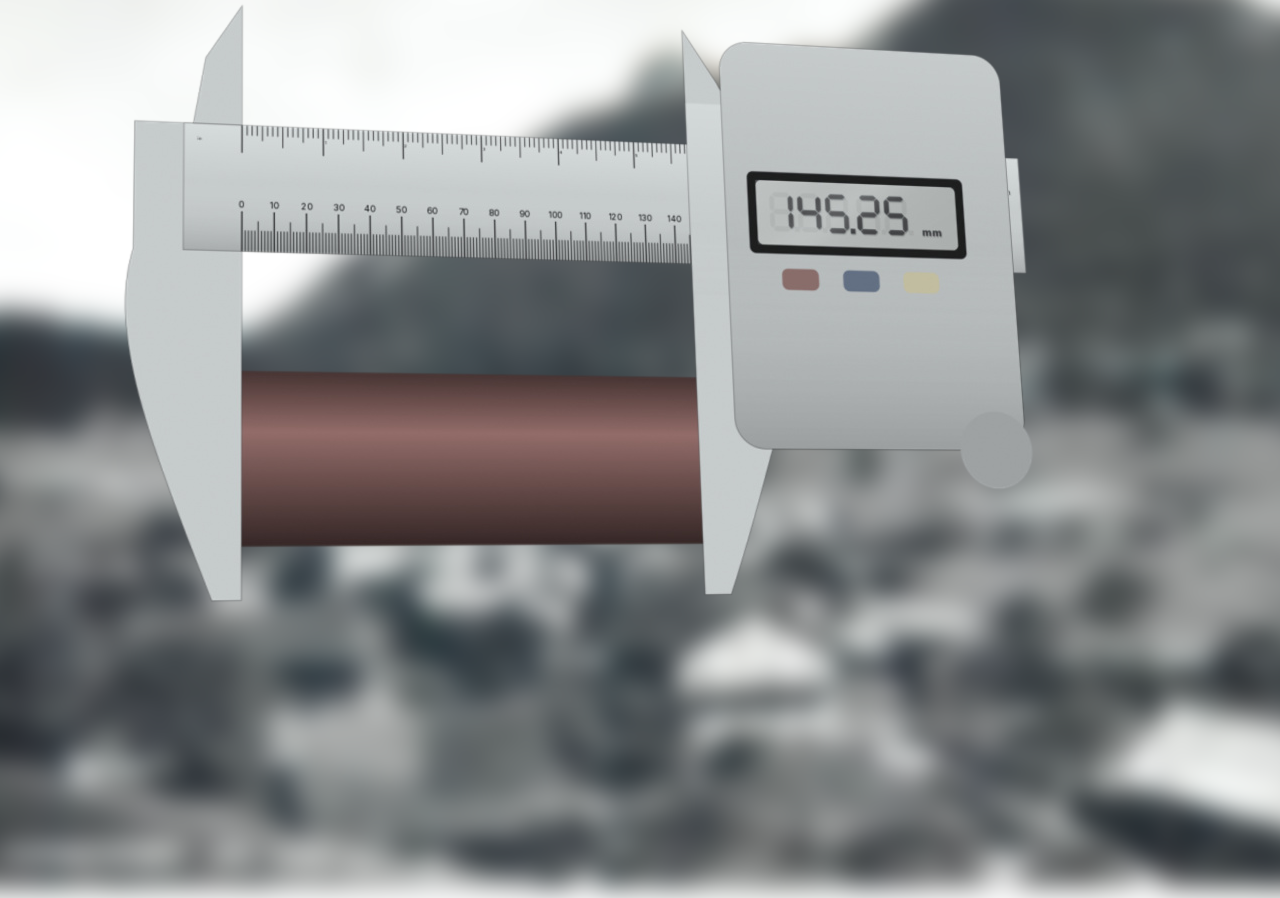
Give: 145.25,mm
